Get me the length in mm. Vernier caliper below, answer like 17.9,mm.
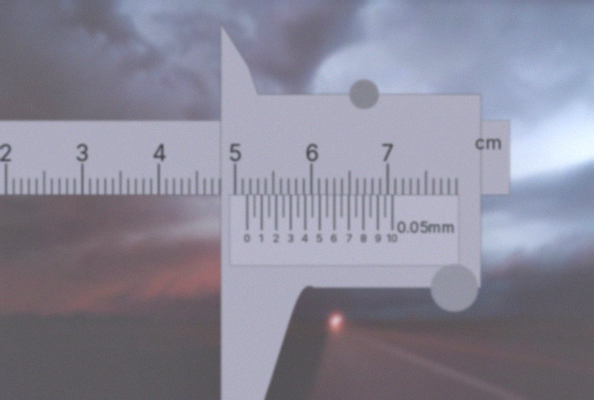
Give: 51.6,mm
